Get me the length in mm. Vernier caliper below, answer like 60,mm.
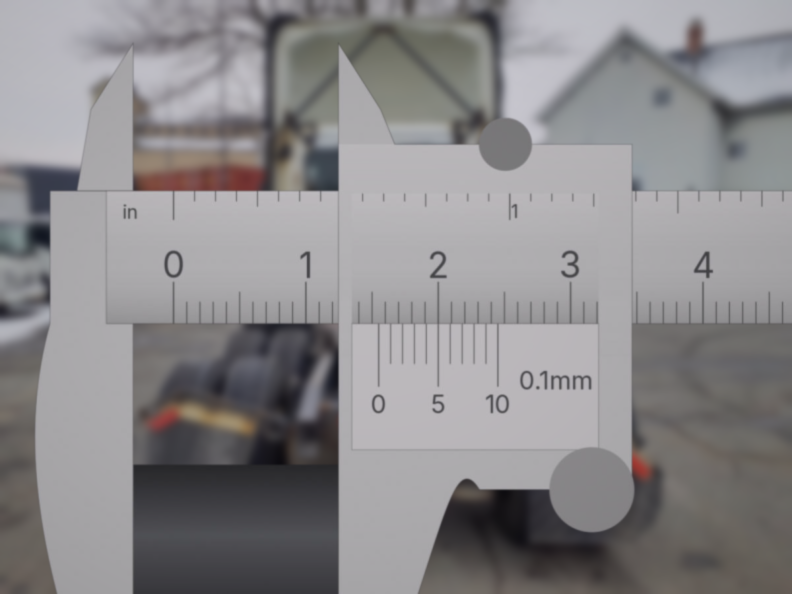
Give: 15.5,mm
